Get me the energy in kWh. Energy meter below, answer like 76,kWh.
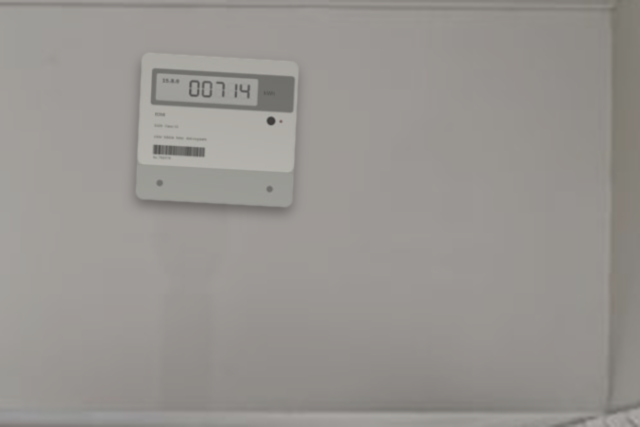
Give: 714,kWh
